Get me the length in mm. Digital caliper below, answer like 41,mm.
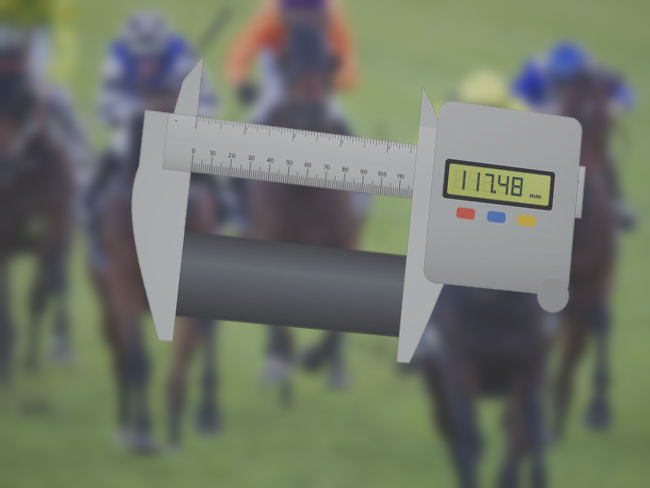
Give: 117.48,mm
